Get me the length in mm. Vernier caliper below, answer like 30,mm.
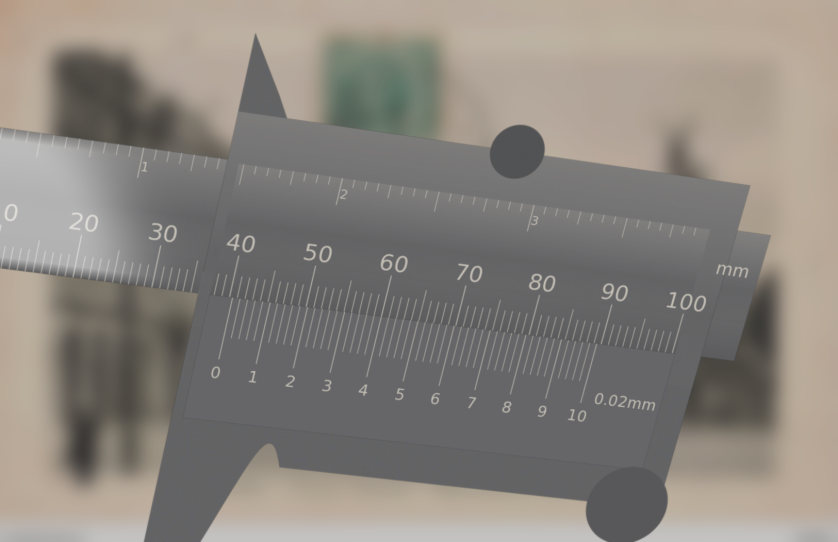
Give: 40.4,mm
